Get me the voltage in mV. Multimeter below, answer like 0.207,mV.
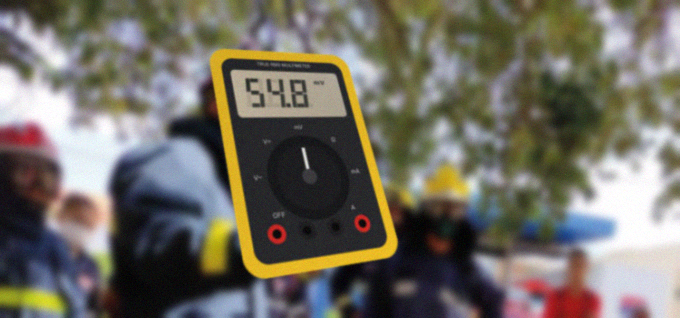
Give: 54.8,mV
